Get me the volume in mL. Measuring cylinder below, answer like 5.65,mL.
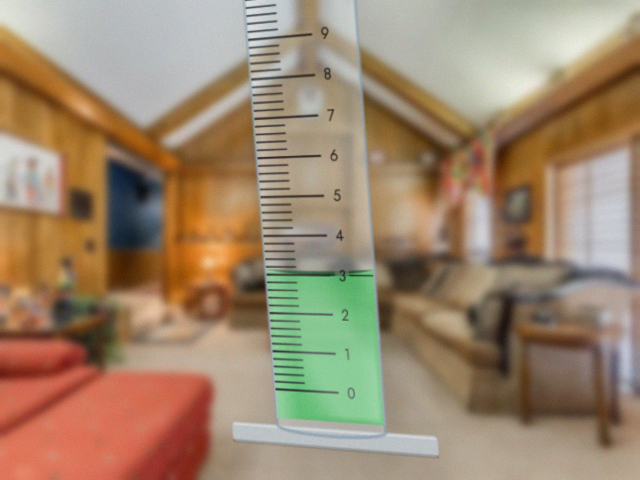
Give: 3,mL
